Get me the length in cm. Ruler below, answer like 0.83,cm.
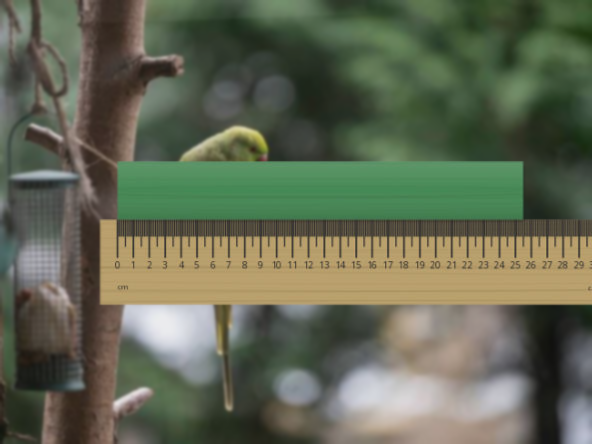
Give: 25.5,cm
